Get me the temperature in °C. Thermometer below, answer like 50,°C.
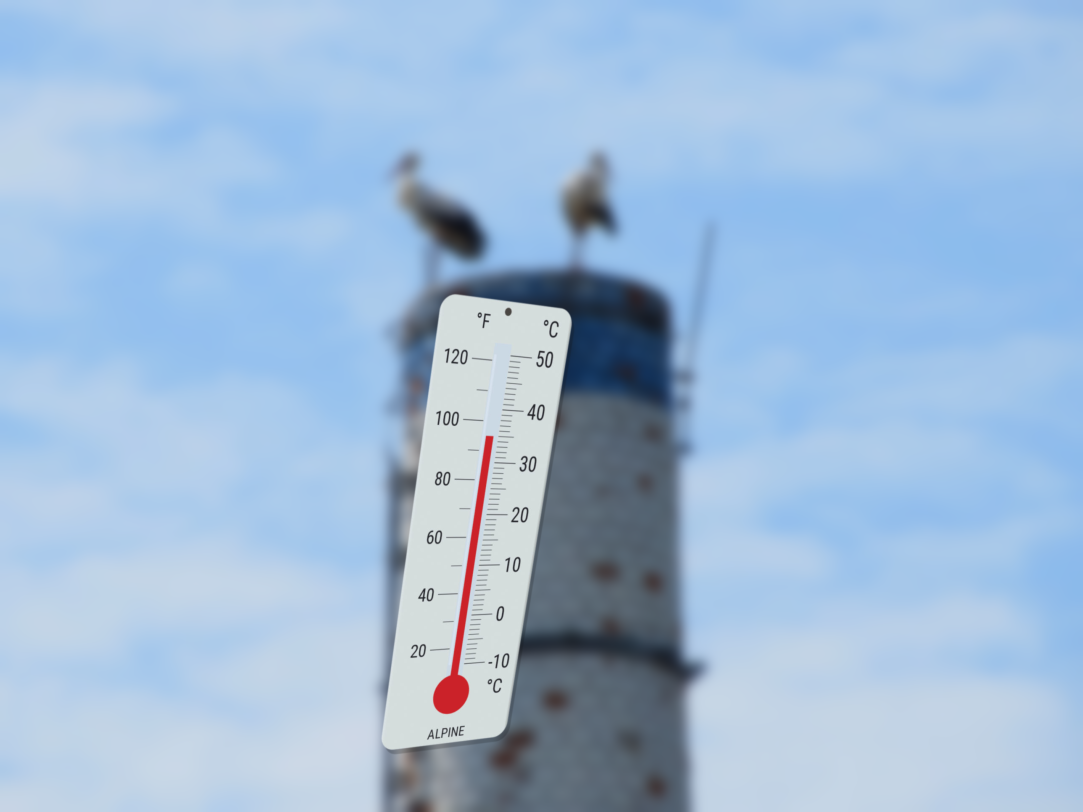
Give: 35,°C
